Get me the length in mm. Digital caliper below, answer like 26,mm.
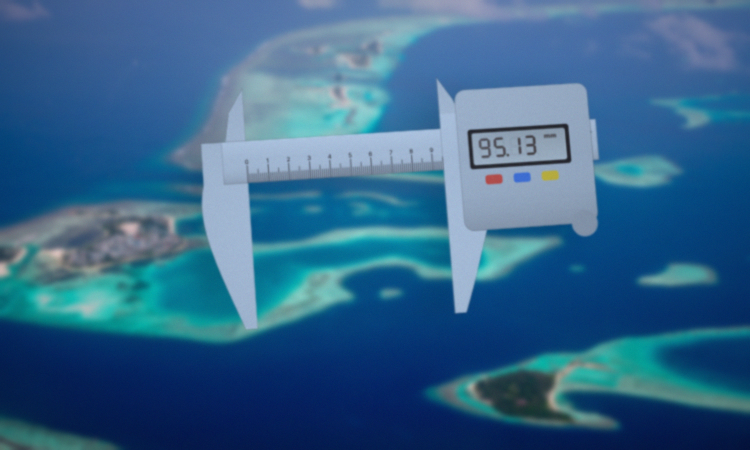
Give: 95.13,mm
